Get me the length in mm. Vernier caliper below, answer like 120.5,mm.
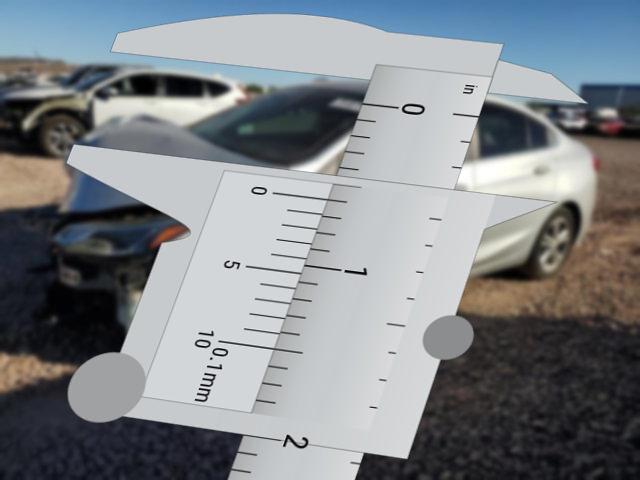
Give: 6.0,mm
